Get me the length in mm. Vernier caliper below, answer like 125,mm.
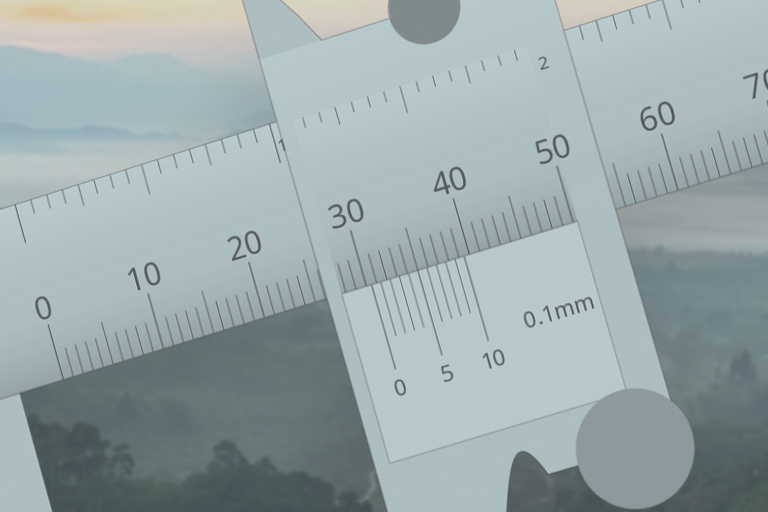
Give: 30.5,mm
